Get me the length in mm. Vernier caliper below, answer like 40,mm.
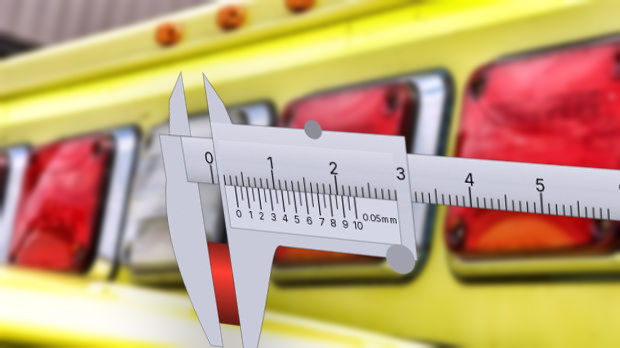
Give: 3.6,mm
